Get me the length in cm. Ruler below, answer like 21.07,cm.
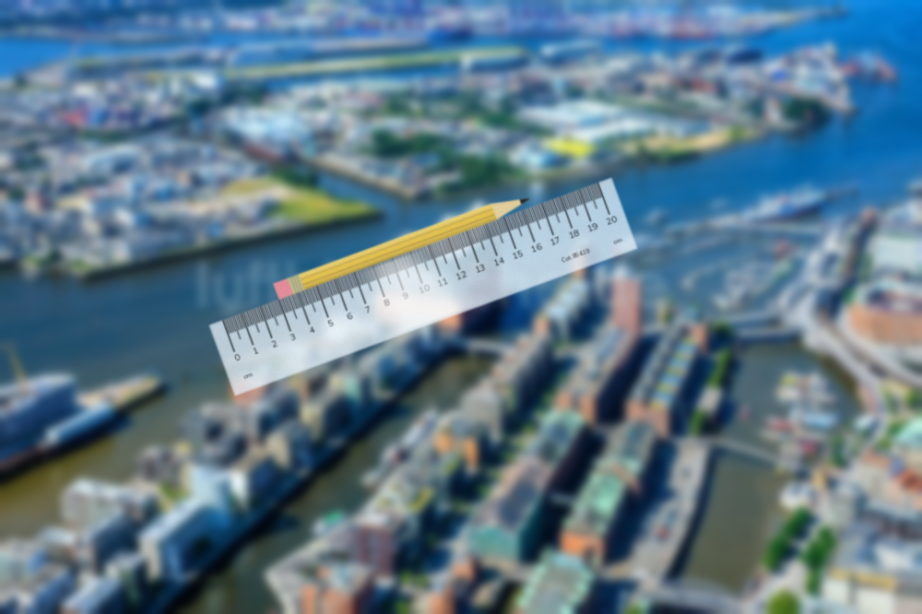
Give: 13.5,cm
